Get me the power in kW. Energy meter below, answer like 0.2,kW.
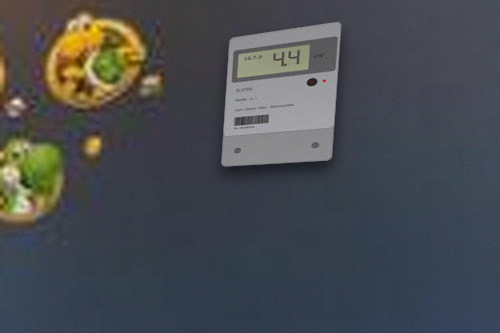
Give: 4.4,kW
